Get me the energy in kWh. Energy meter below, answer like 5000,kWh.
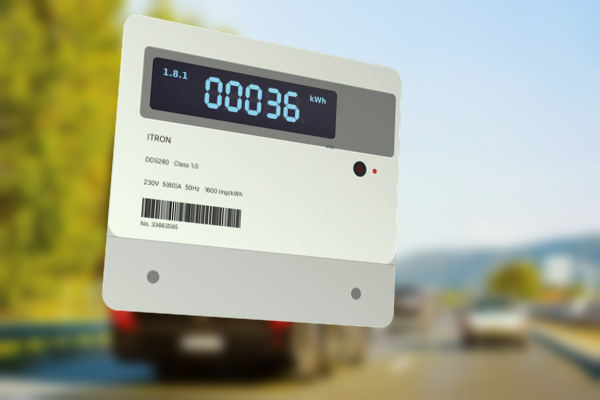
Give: 36,kWh
